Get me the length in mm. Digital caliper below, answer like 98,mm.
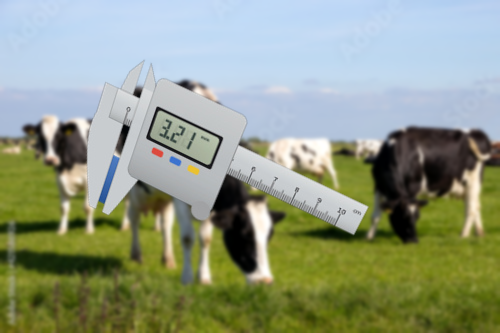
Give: 3.21,mm
